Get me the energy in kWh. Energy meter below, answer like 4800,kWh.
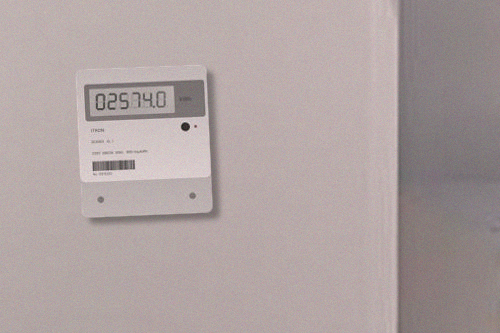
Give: 2574.0,kWh
